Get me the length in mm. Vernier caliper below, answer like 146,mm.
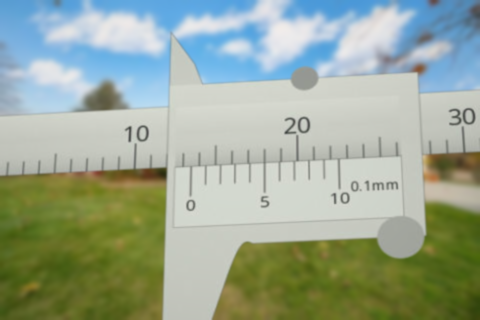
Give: 13.5,mm
